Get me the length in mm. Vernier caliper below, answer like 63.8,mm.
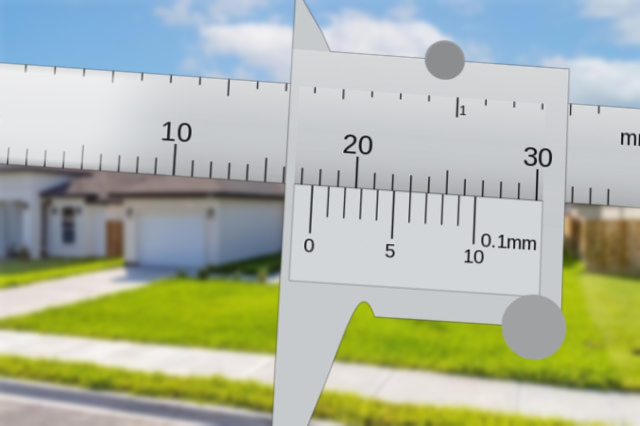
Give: 17.6,mm
